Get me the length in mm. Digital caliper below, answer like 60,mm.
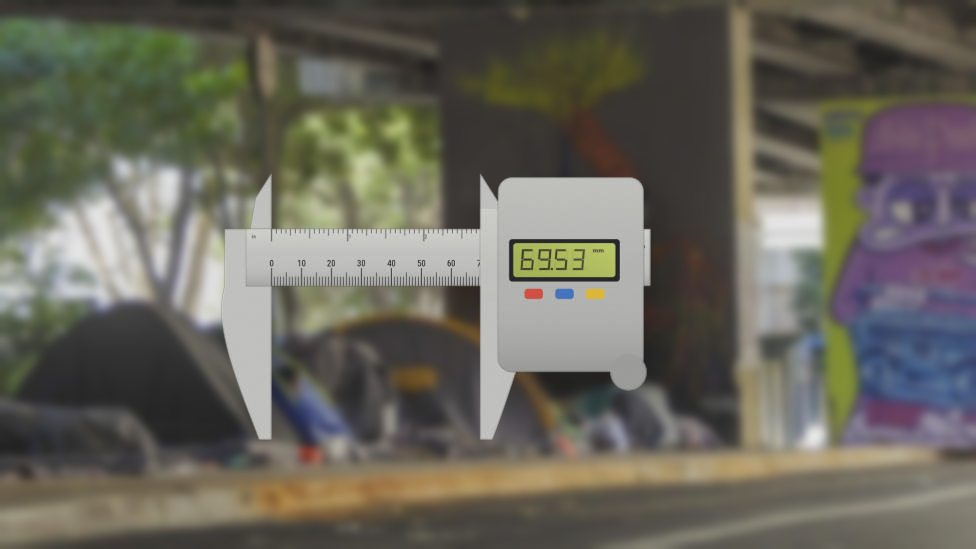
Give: 69.53,mm
